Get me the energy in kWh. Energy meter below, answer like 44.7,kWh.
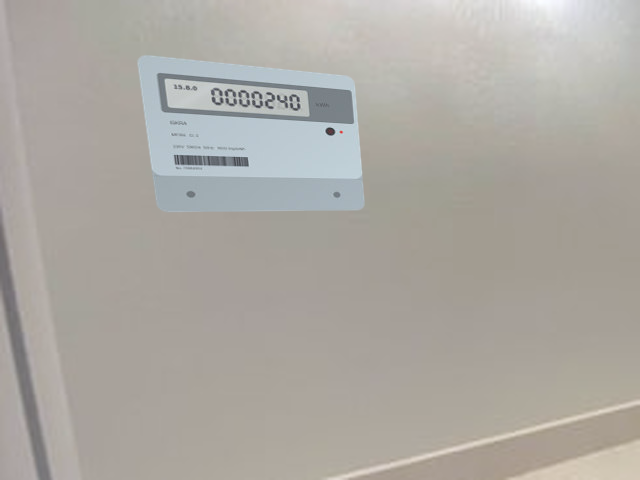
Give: 240,kWh
